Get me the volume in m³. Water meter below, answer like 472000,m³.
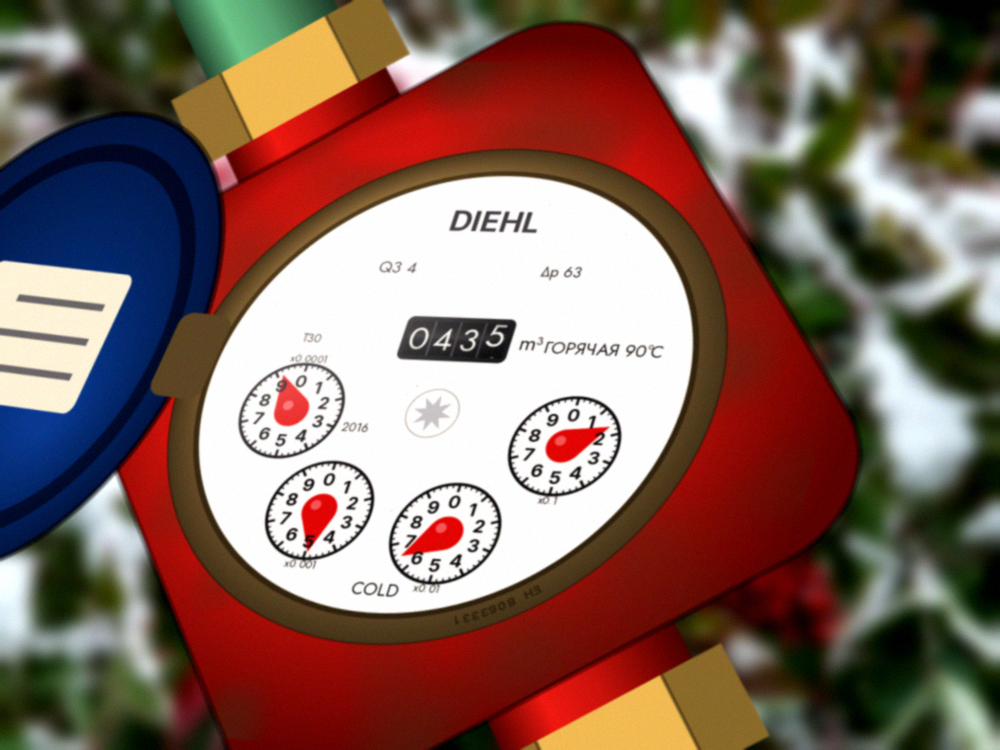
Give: 435.1649,m³
